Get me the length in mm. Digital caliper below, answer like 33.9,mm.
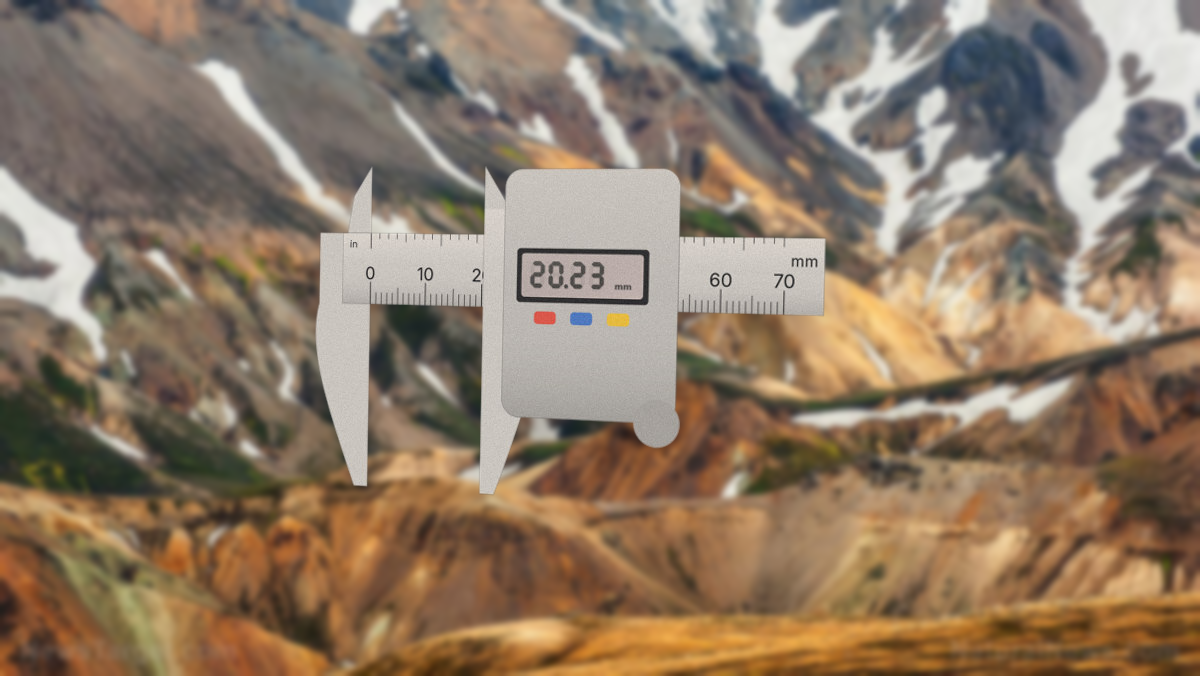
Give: 20.23,mm
